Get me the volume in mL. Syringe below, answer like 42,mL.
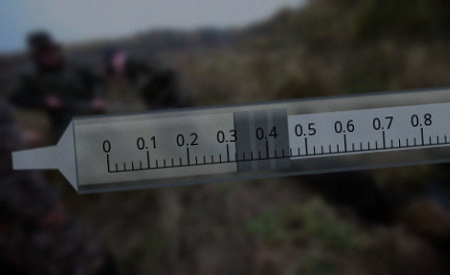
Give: 0.32,mL
